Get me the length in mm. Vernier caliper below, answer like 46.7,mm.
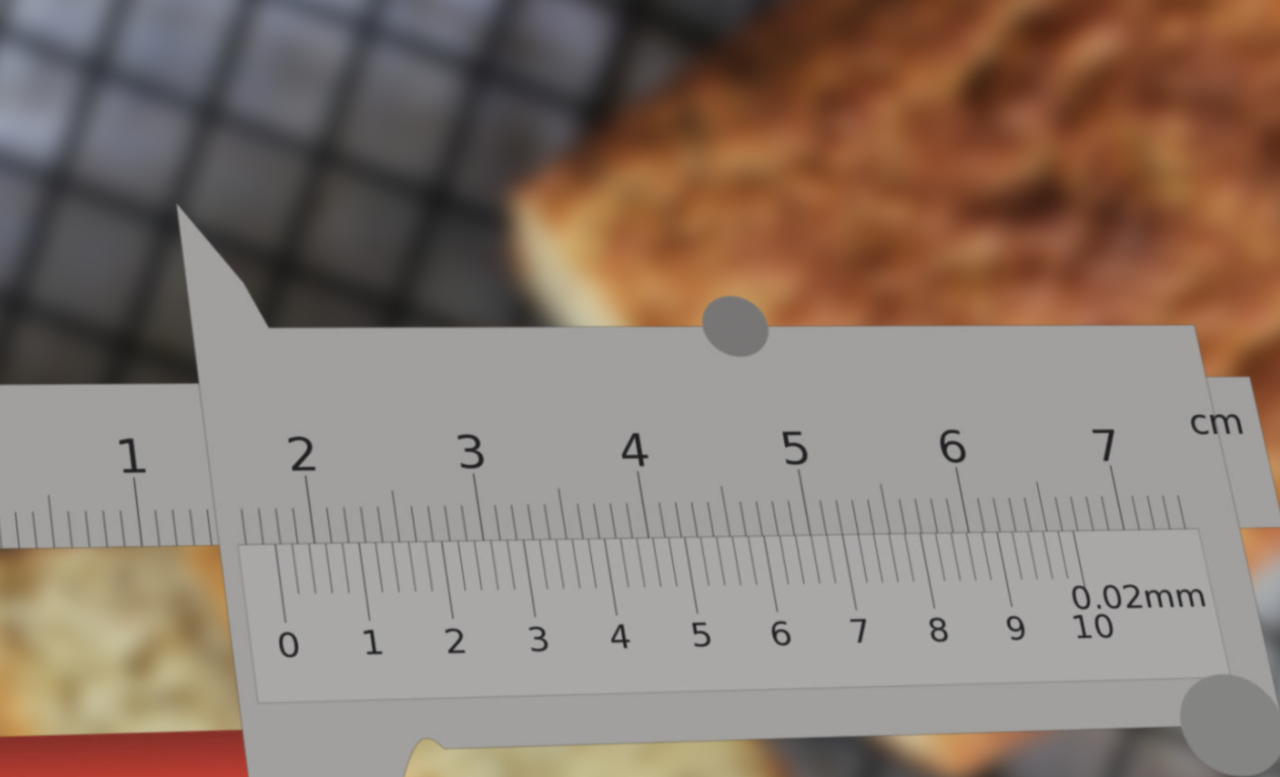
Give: 17.7,mm
